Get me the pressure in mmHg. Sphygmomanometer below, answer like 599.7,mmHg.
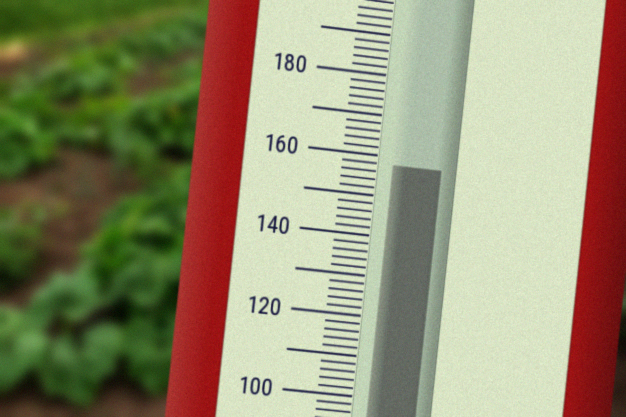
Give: 158,mmHg
